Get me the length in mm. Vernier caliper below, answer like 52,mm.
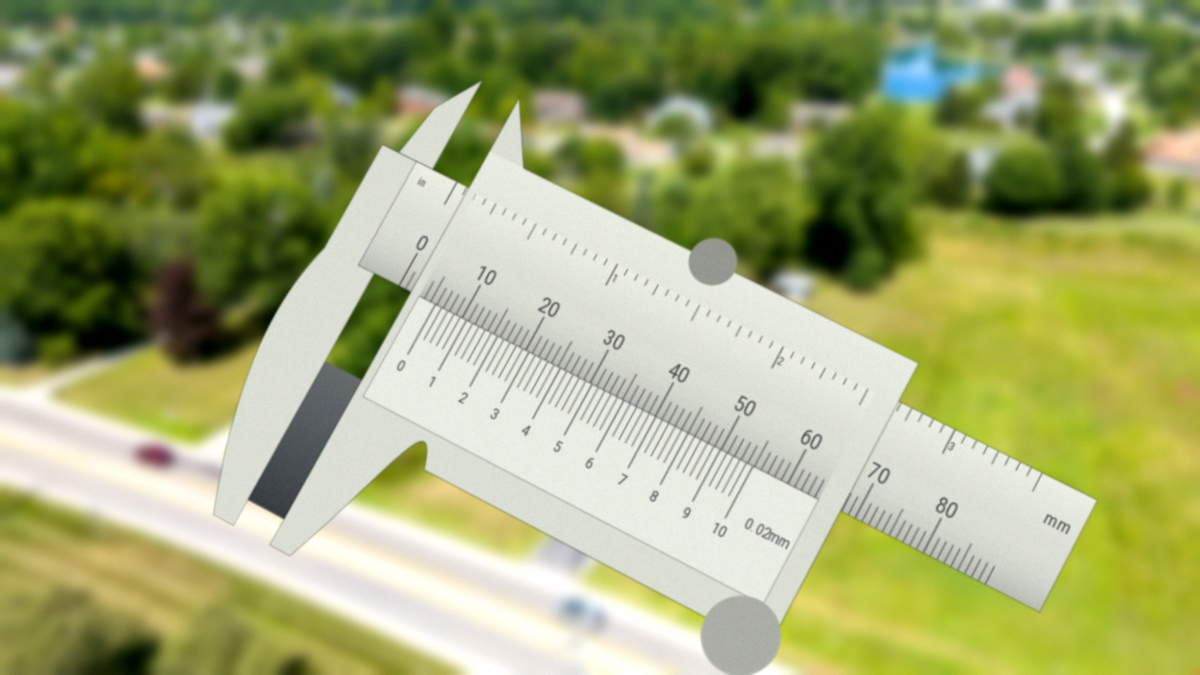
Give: 5.8,mm
